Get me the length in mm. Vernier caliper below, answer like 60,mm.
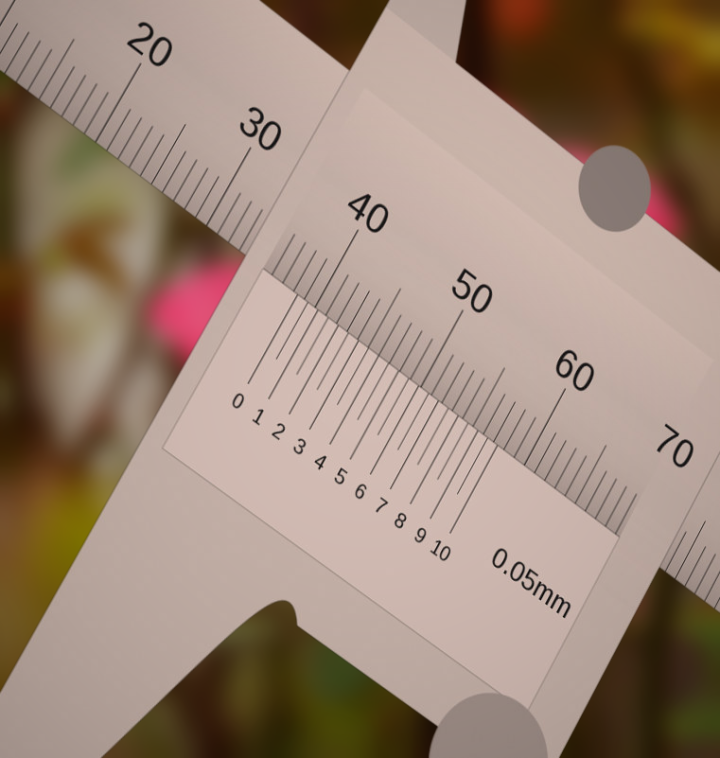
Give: 38.4,mm
